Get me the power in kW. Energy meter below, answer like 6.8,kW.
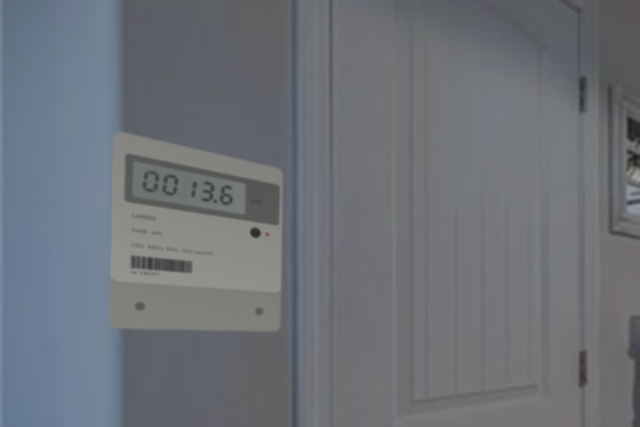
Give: 13.6,kW
